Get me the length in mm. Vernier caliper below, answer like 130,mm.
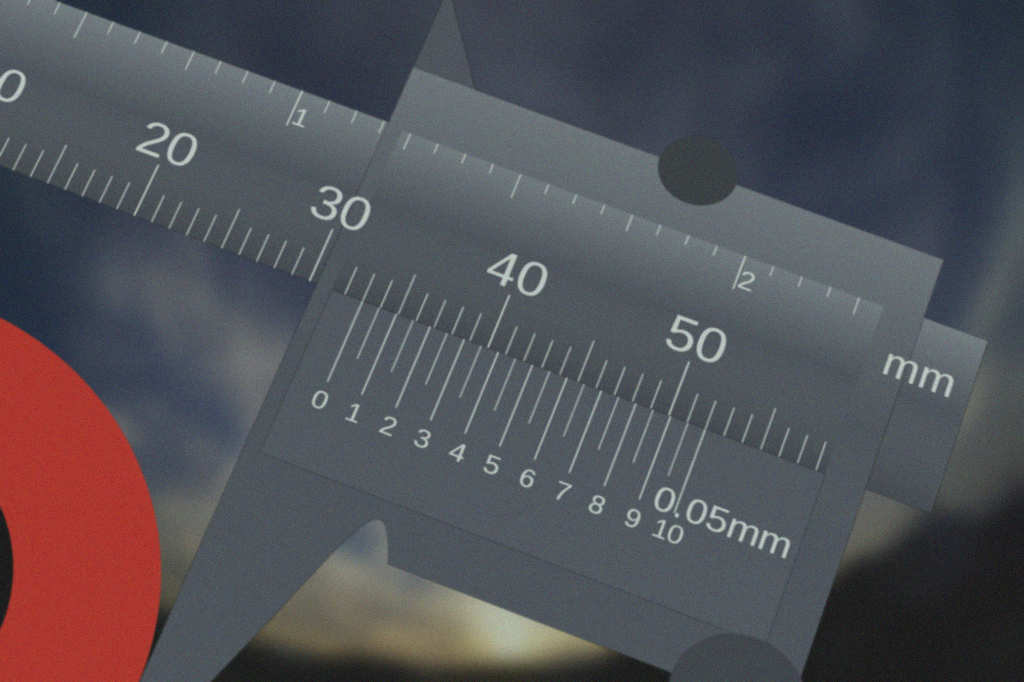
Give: 33.0,mm
